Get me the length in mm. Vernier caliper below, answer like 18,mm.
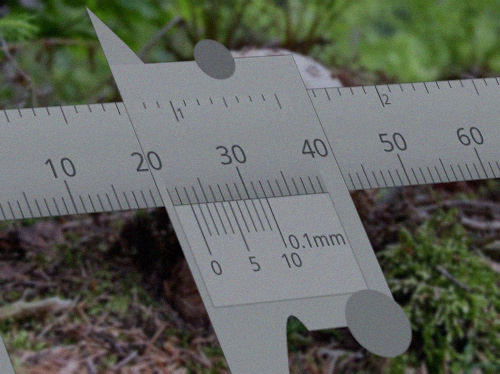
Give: 23.0,mm
